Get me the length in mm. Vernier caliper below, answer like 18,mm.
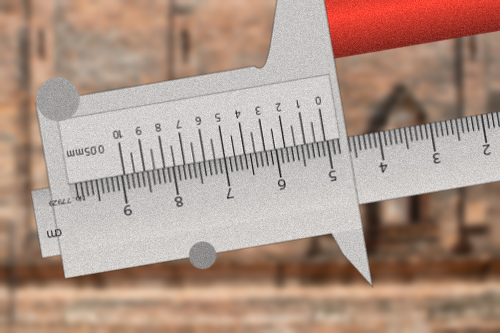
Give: 50.5,mm
